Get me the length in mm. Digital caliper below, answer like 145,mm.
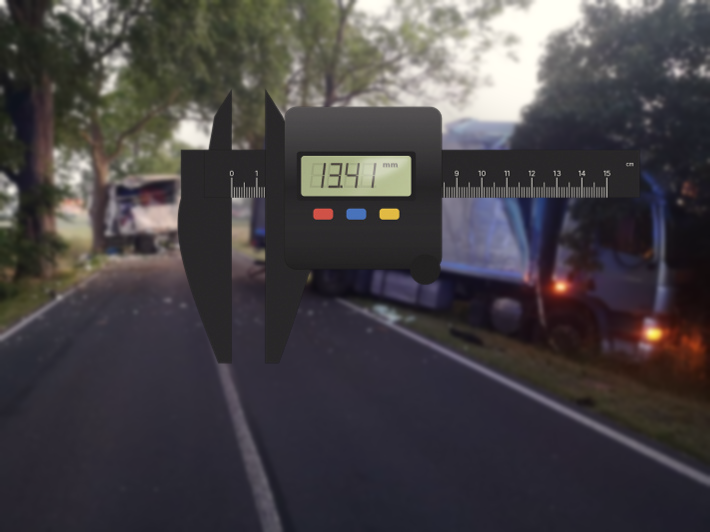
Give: 13.41,mm
